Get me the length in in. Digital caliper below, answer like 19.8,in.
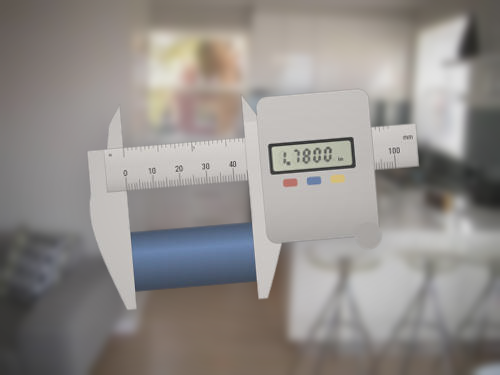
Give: 1.7800,in
